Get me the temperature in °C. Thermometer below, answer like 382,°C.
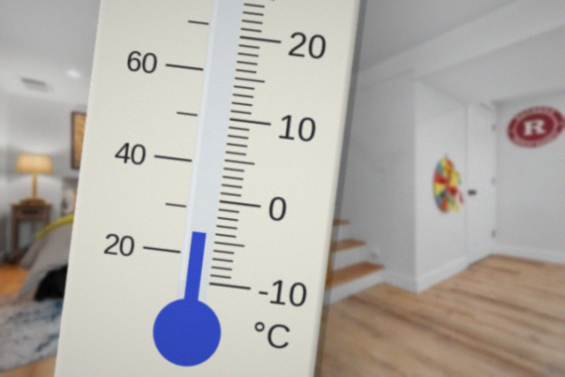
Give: -4,°C
